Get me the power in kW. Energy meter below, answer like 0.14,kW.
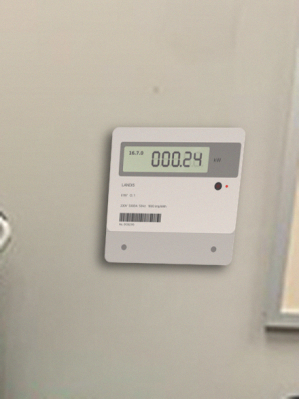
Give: 0.24,kW
